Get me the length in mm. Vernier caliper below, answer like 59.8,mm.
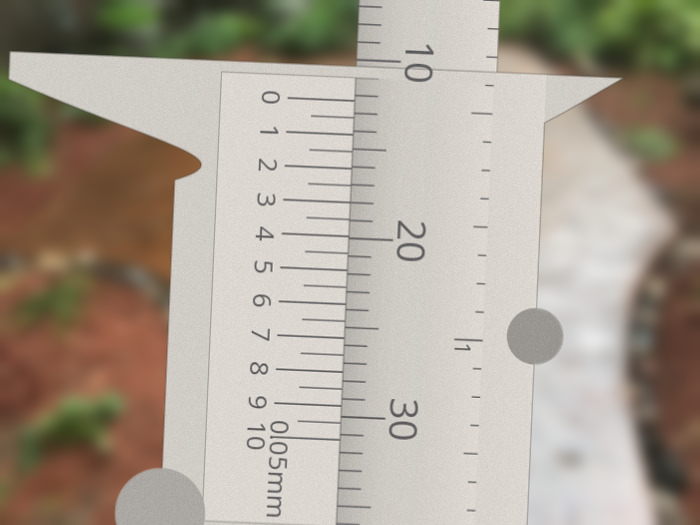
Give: 12.3,mm
